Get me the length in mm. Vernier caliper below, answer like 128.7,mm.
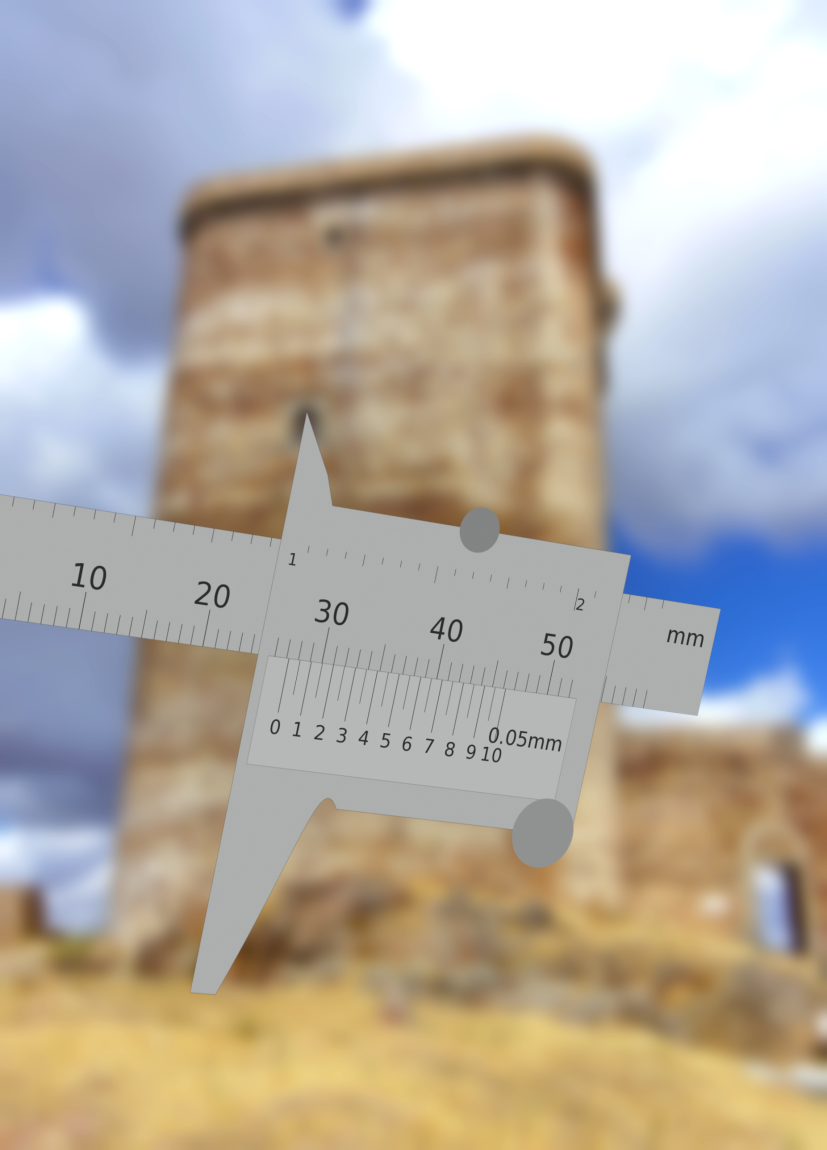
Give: 27.2,mm
